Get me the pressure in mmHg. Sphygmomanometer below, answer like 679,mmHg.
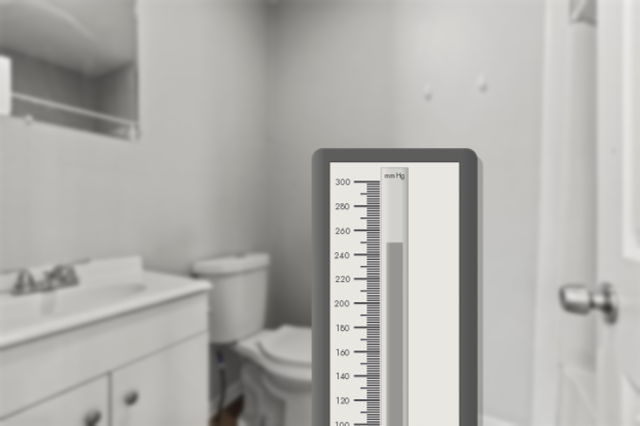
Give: 250,mmHg
